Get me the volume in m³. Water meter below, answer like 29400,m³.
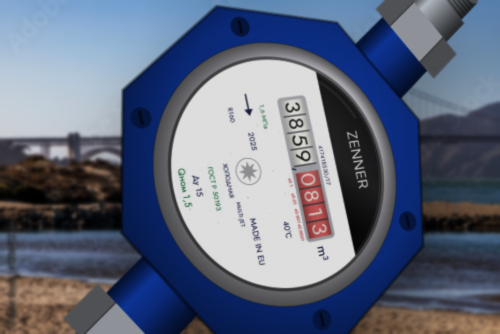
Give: 3859.0813,m³
